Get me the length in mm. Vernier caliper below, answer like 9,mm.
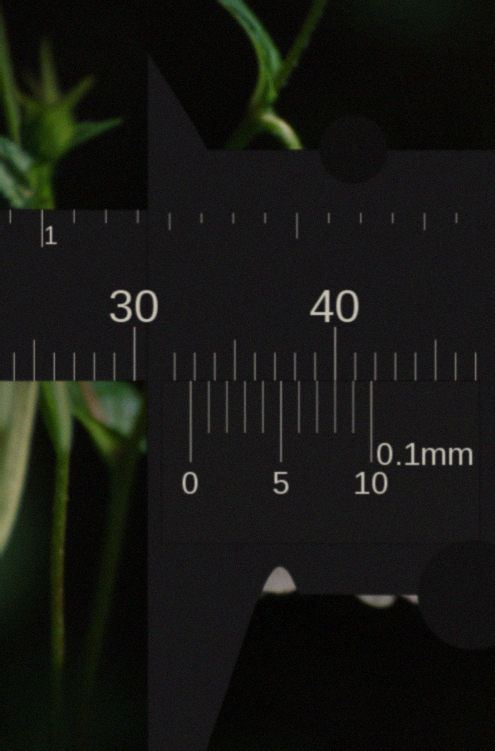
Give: 32.8,mm
